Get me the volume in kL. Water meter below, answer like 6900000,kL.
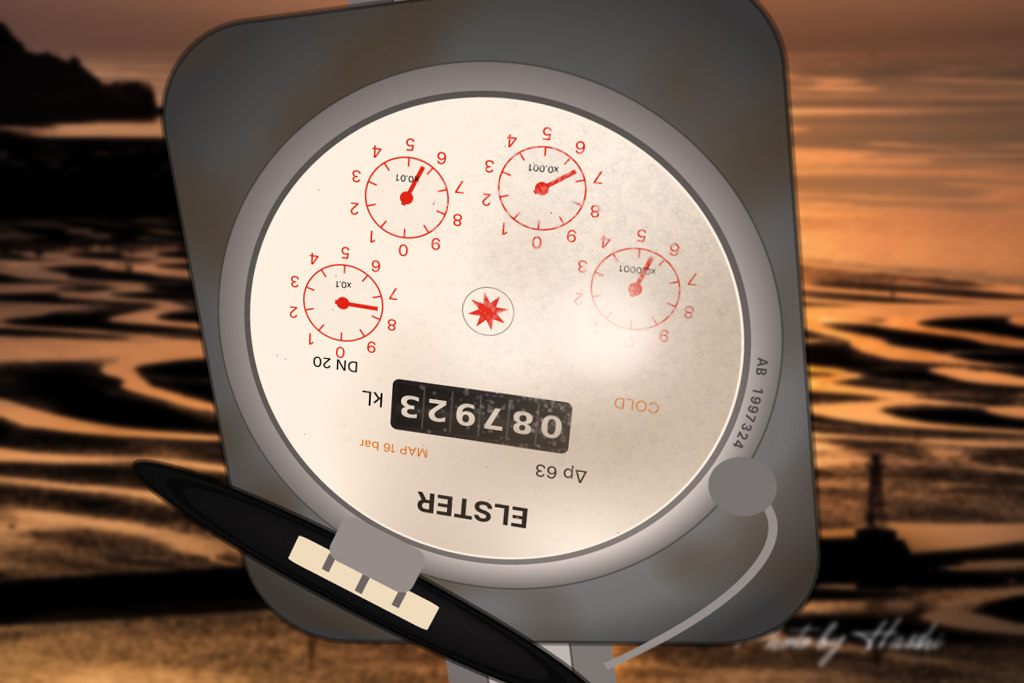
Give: 87923.7565,kL
